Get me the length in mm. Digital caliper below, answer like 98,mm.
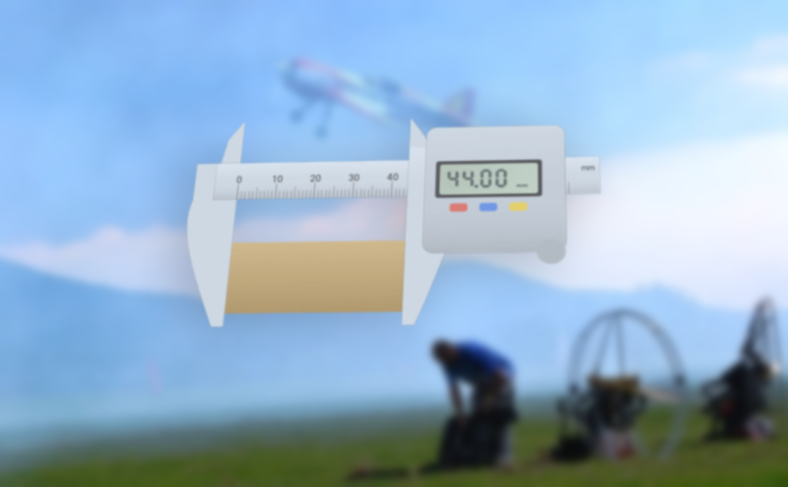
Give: 44.00,mm
